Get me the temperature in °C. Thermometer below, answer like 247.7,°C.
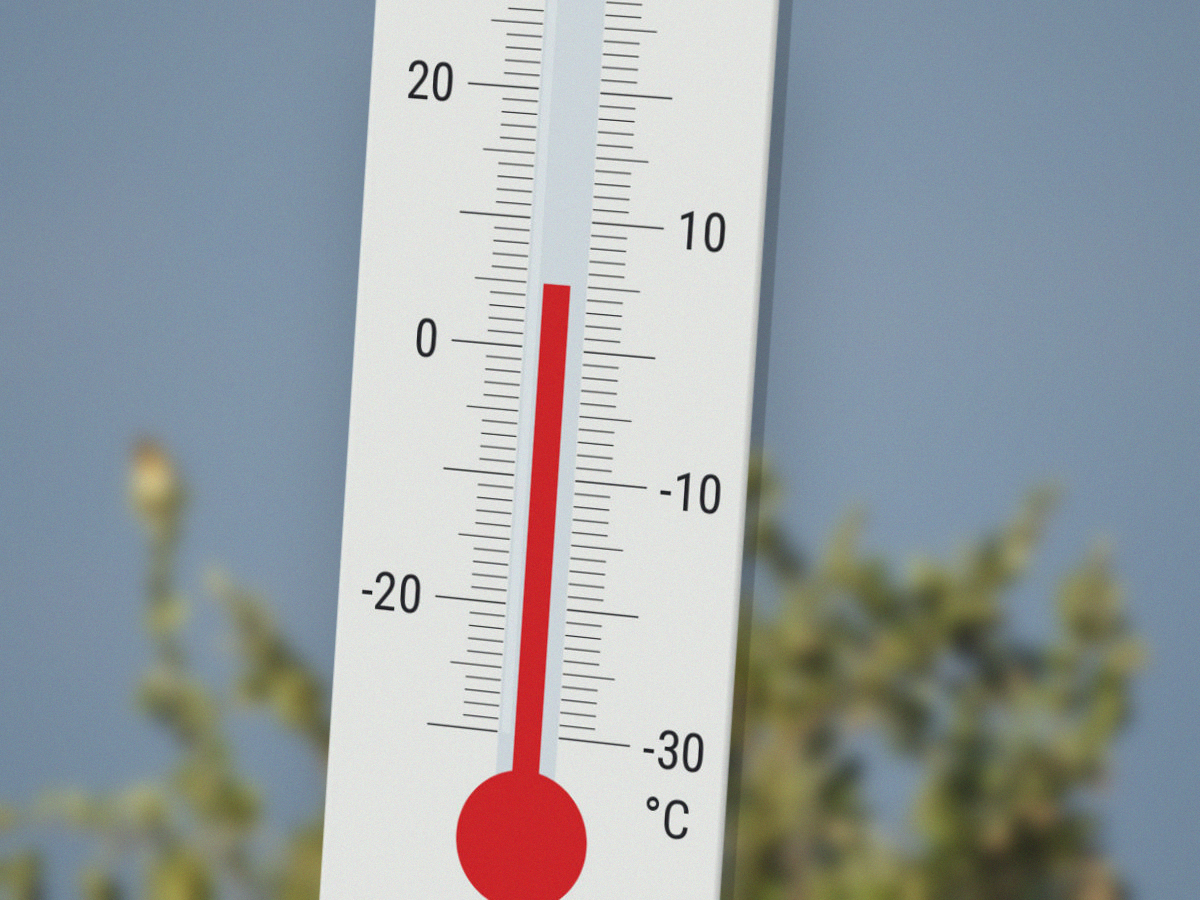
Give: 5,°C
